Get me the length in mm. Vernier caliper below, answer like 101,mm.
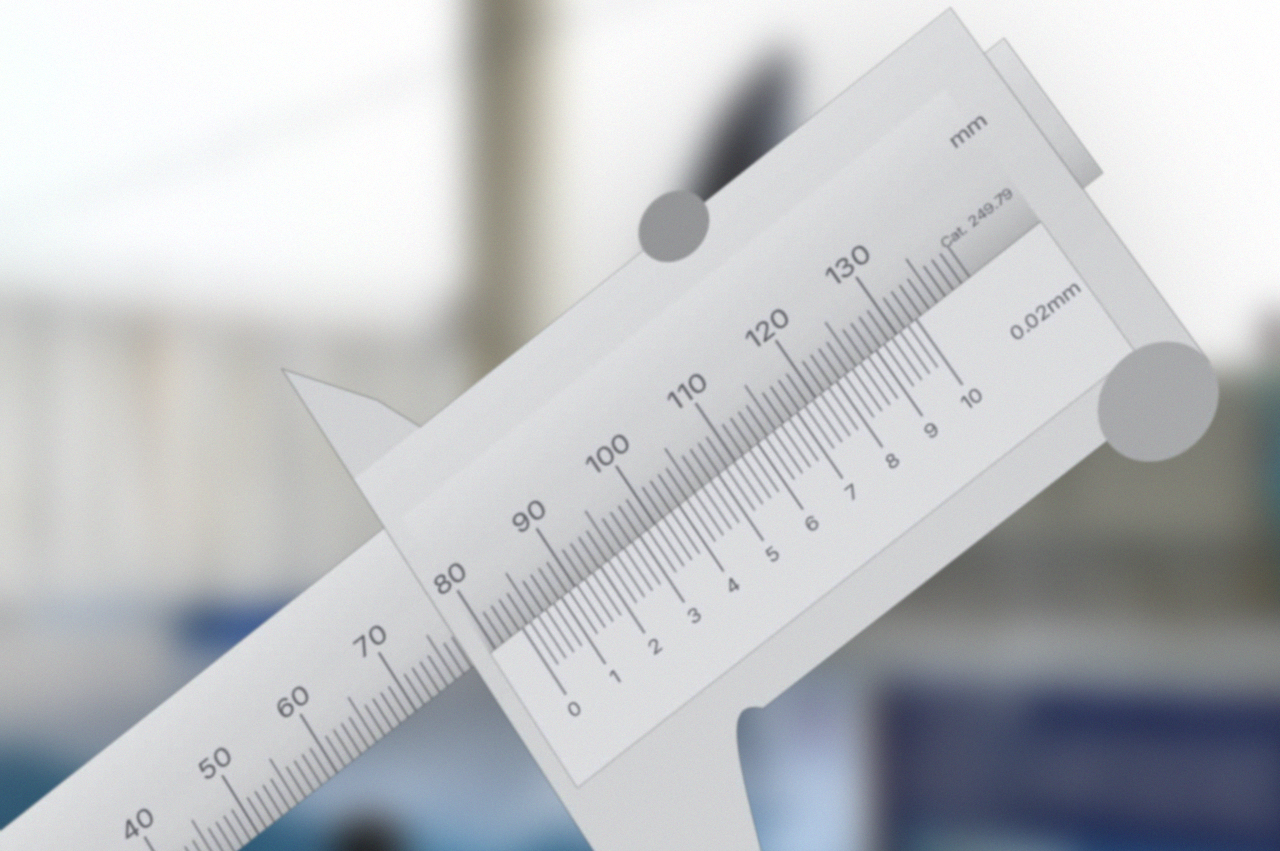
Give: 83.4,mm
